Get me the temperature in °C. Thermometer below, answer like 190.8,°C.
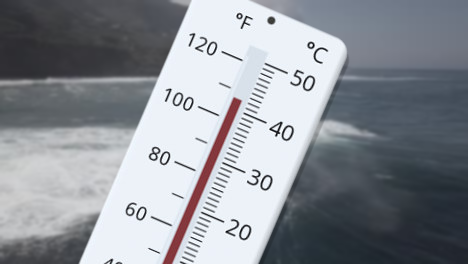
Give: 42,°C
